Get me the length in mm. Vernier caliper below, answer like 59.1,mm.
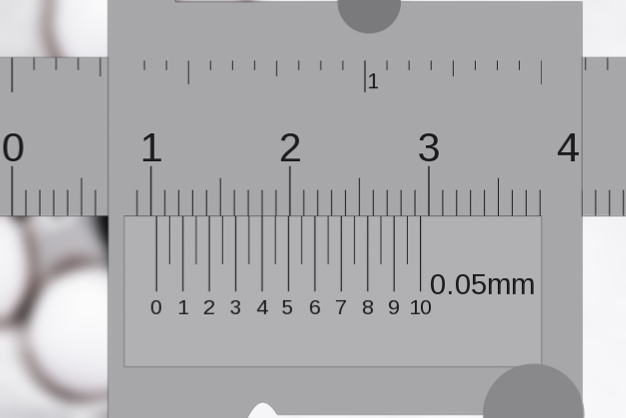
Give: 10.4,mm
